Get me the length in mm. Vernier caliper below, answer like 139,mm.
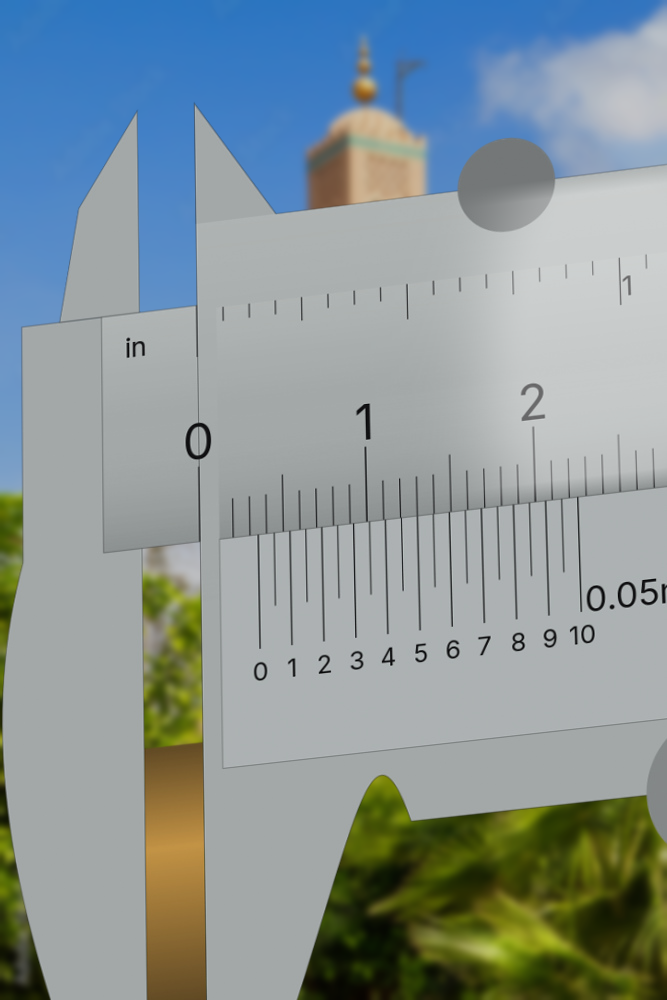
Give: 3.5,mm
